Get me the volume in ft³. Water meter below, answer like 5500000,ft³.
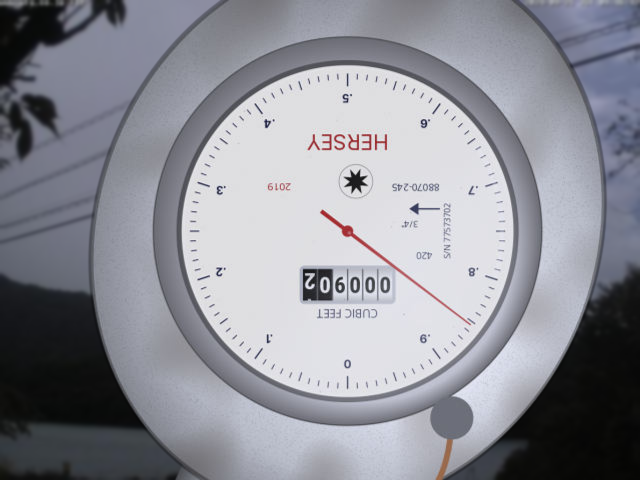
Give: 901.85,ft³
